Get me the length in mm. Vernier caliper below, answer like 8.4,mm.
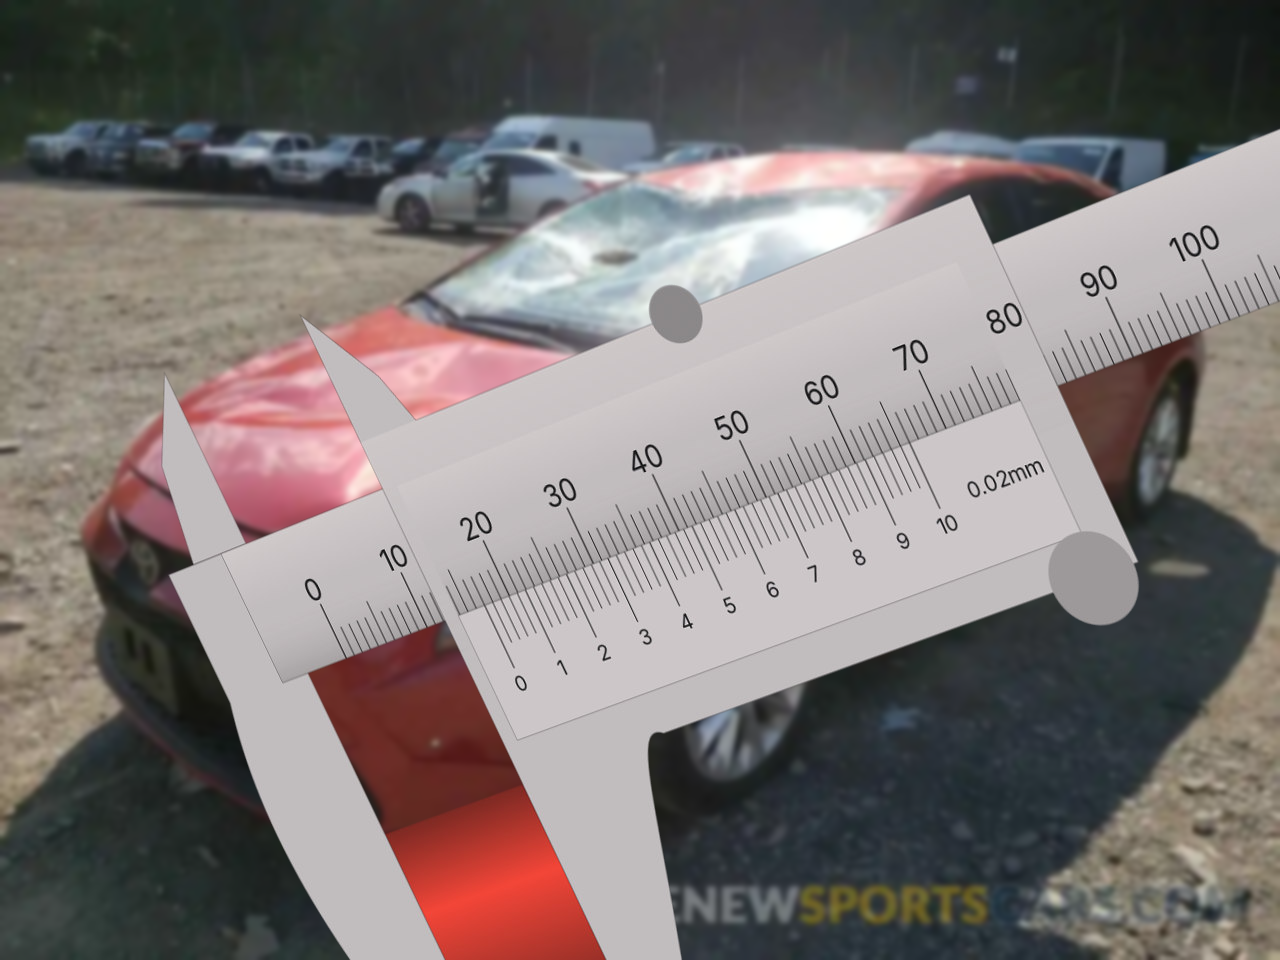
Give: 17.0,mm
